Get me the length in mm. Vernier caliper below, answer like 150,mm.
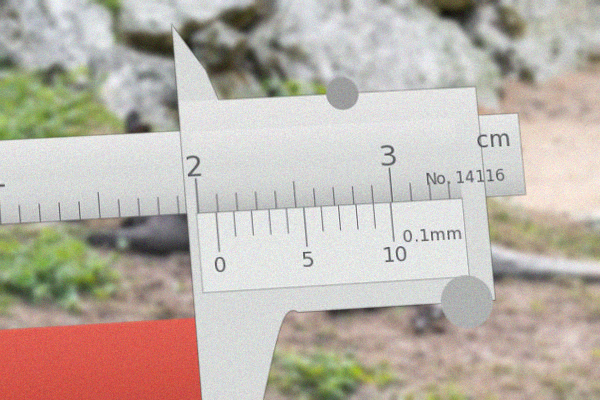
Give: 20.9,mm
